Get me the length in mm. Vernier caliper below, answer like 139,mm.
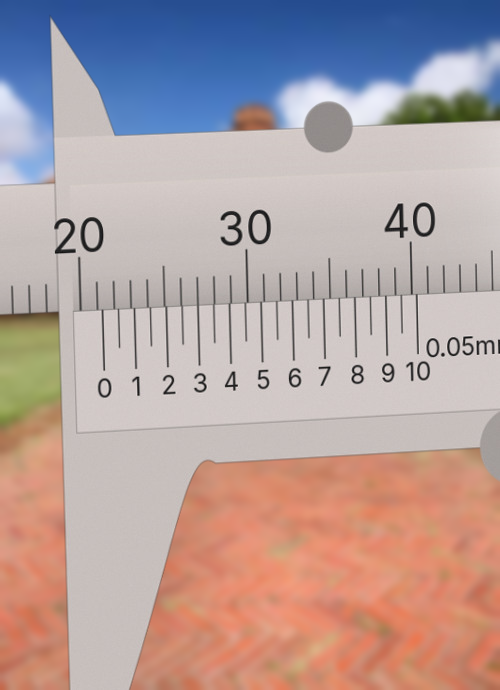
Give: 21.3,mm
